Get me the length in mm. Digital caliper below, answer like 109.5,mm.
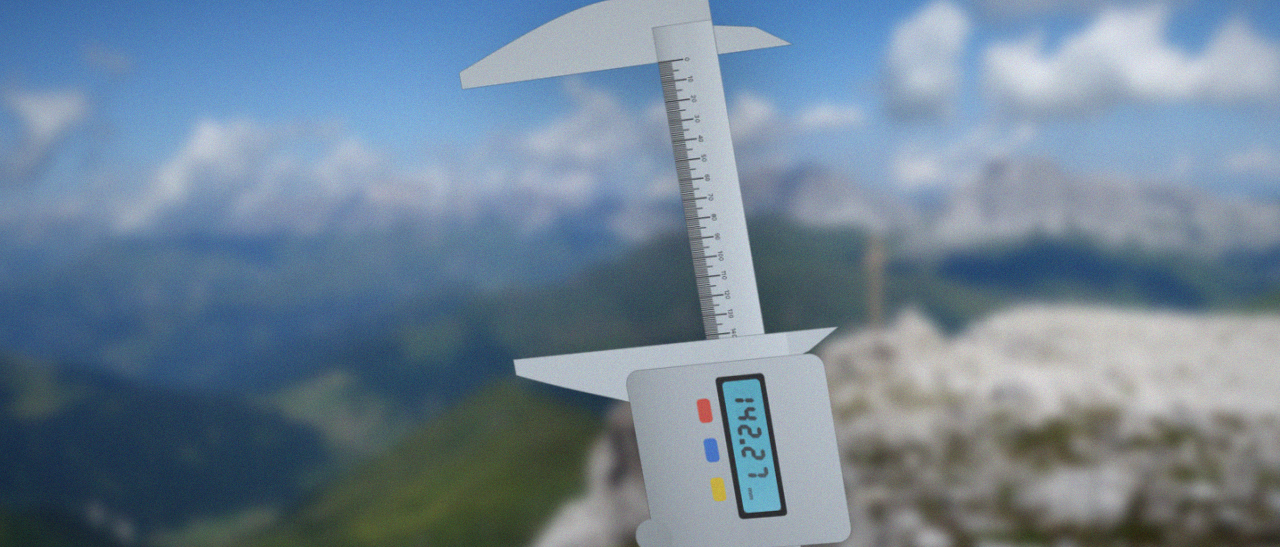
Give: 142.27,mm
